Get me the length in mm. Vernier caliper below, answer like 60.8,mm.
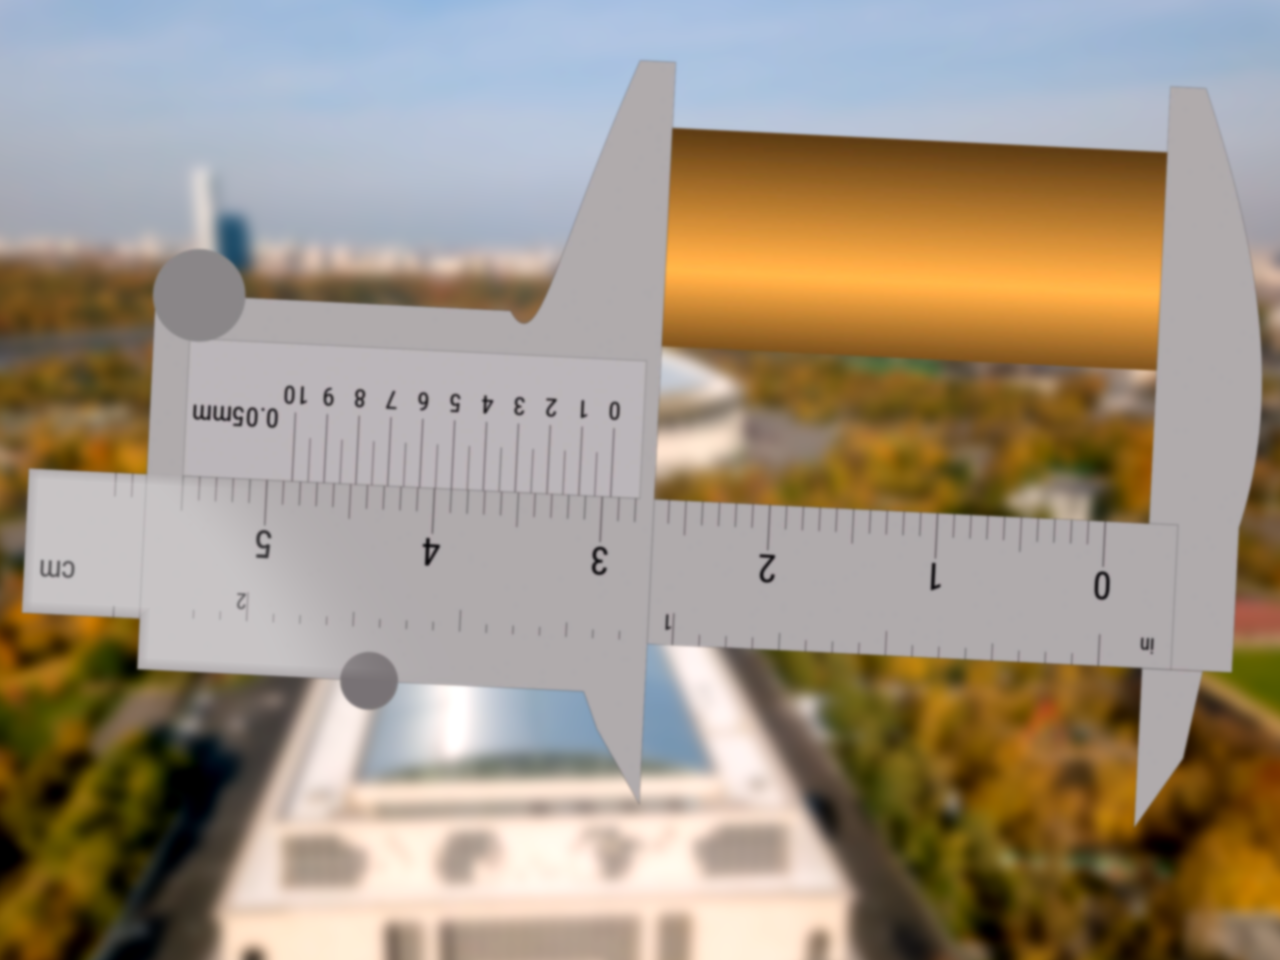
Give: 29.5,mm
